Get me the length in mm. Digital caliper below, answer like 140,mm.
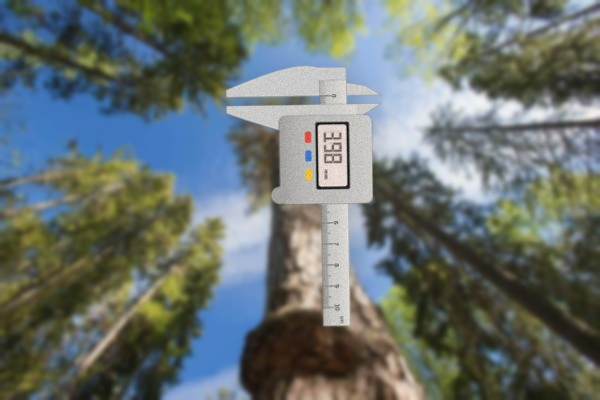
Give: 3.98,mm
